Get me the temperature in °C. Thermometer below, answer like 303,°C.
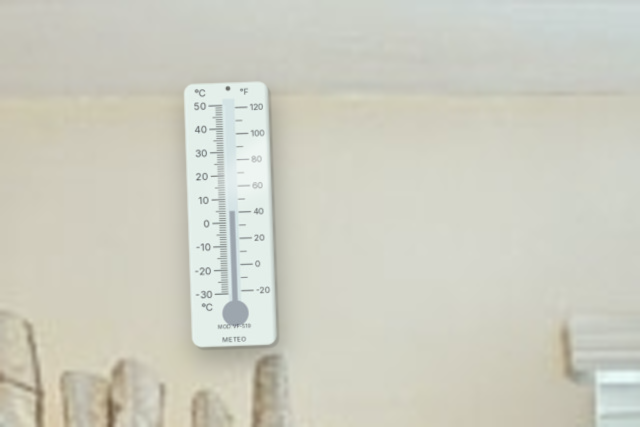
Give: 5,°C
